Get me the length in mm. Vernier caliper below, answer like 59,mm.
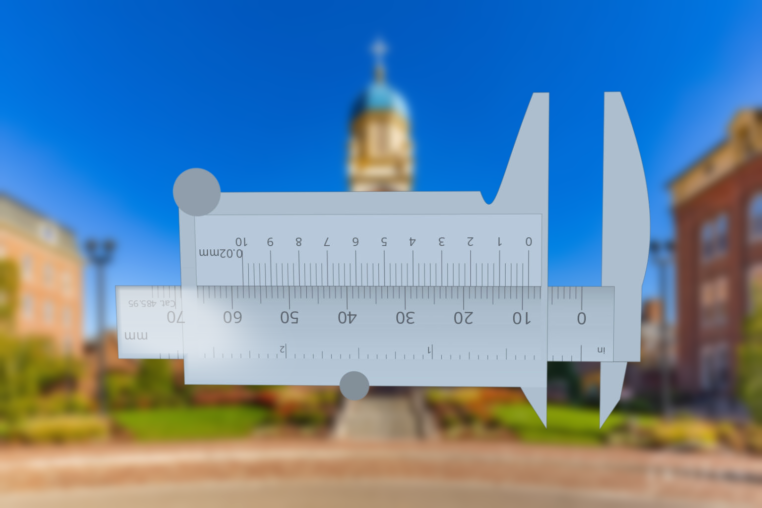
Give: 9.0,mm
